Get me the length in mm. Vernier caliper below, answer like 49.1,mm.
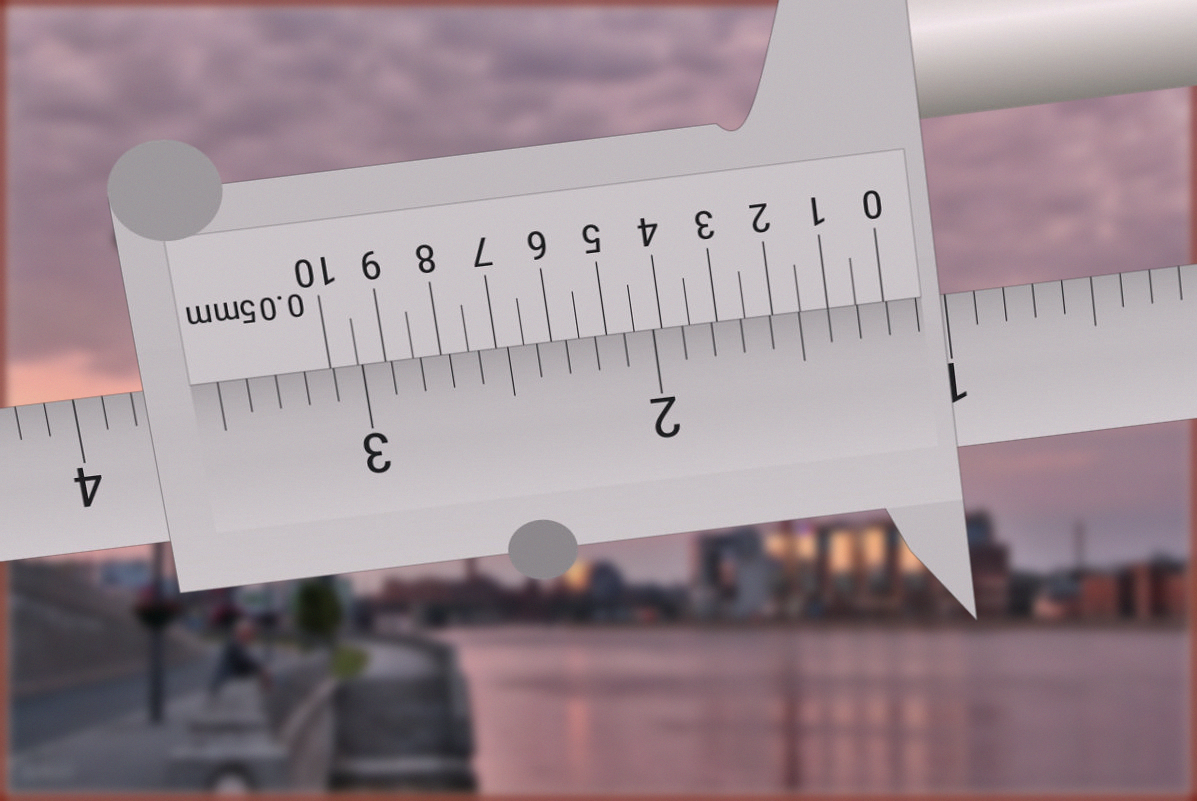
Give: 12.10,mm
